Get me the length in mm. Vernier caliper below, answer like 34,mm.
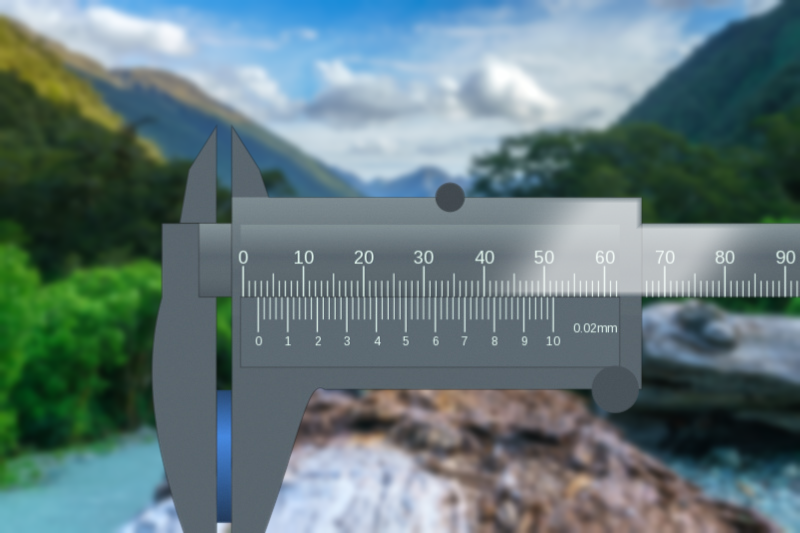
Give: 2.5,mm
